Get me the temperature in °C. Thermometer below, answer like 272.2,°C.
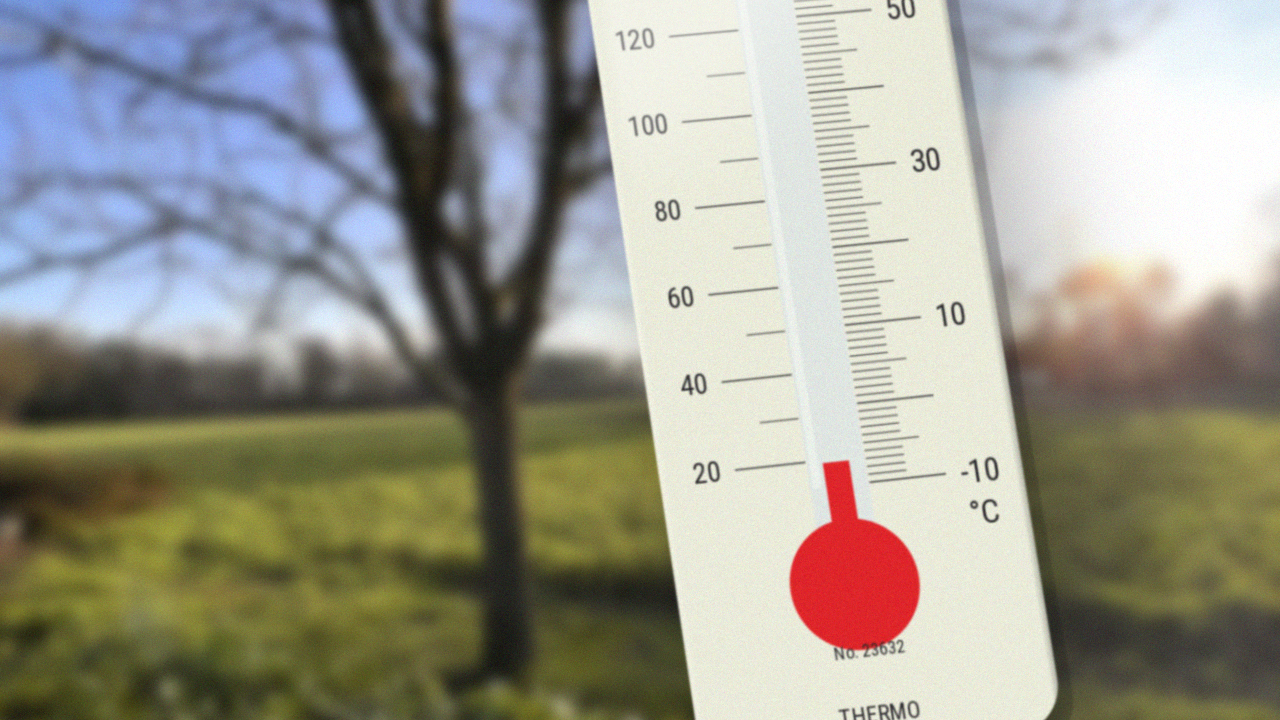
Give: -7,°C
